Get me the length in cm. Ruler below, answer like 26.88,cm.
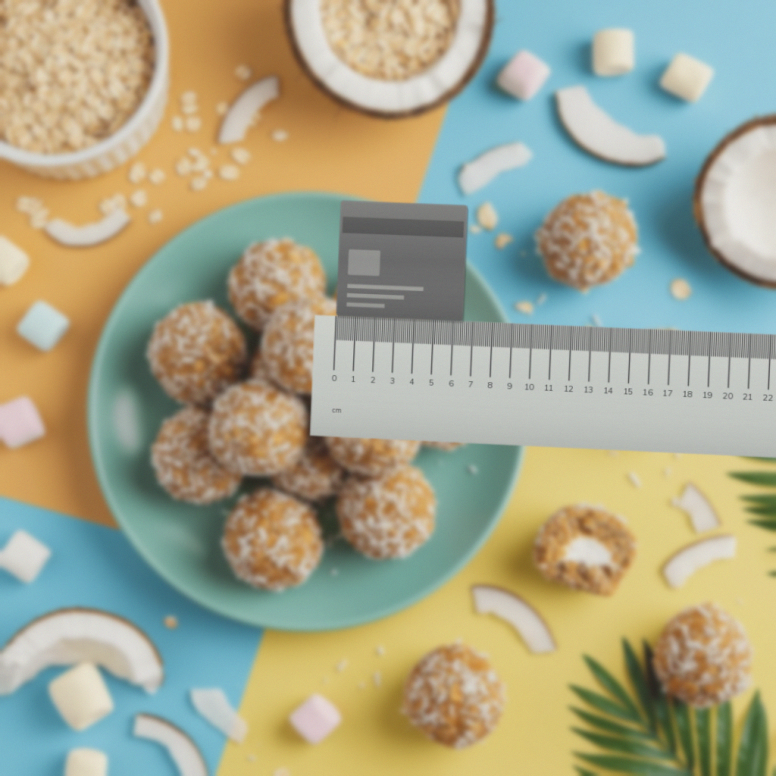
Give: 6.5,cm
